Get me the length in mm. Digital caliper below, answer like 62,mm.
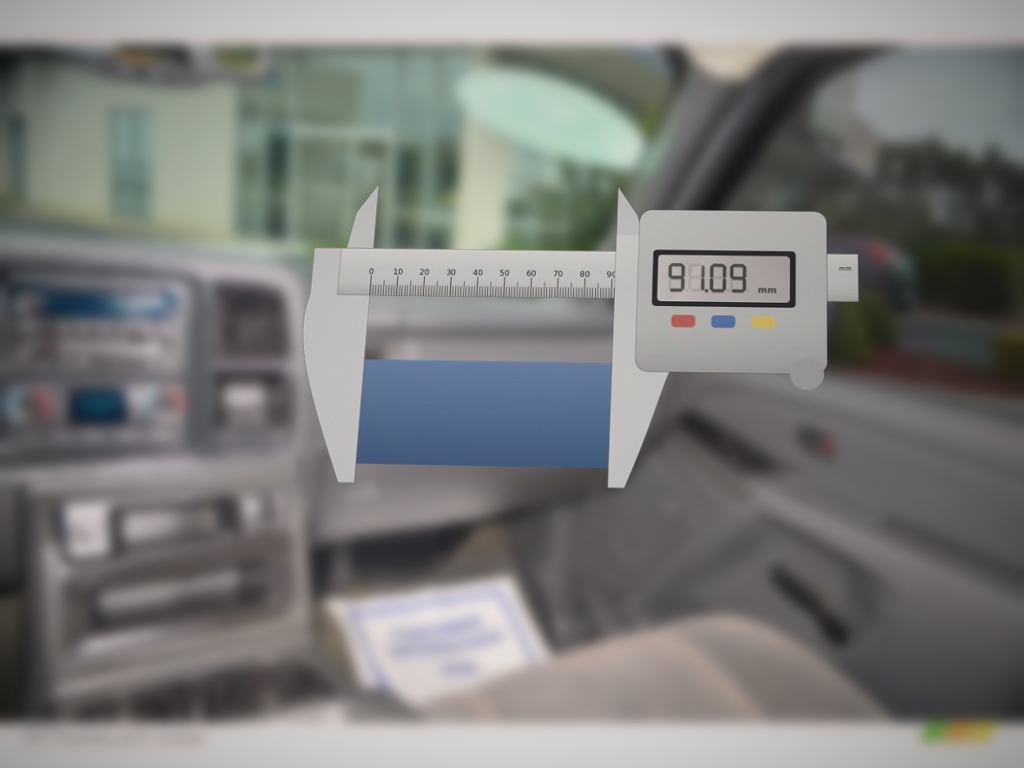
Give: 91.09,mm
